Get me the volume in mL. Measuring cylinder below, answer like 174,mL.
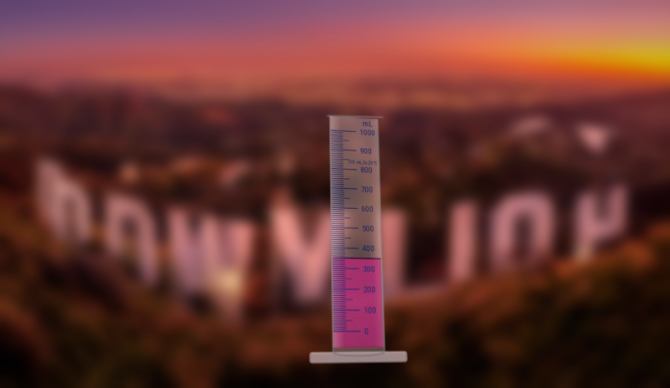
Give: 350,mL
